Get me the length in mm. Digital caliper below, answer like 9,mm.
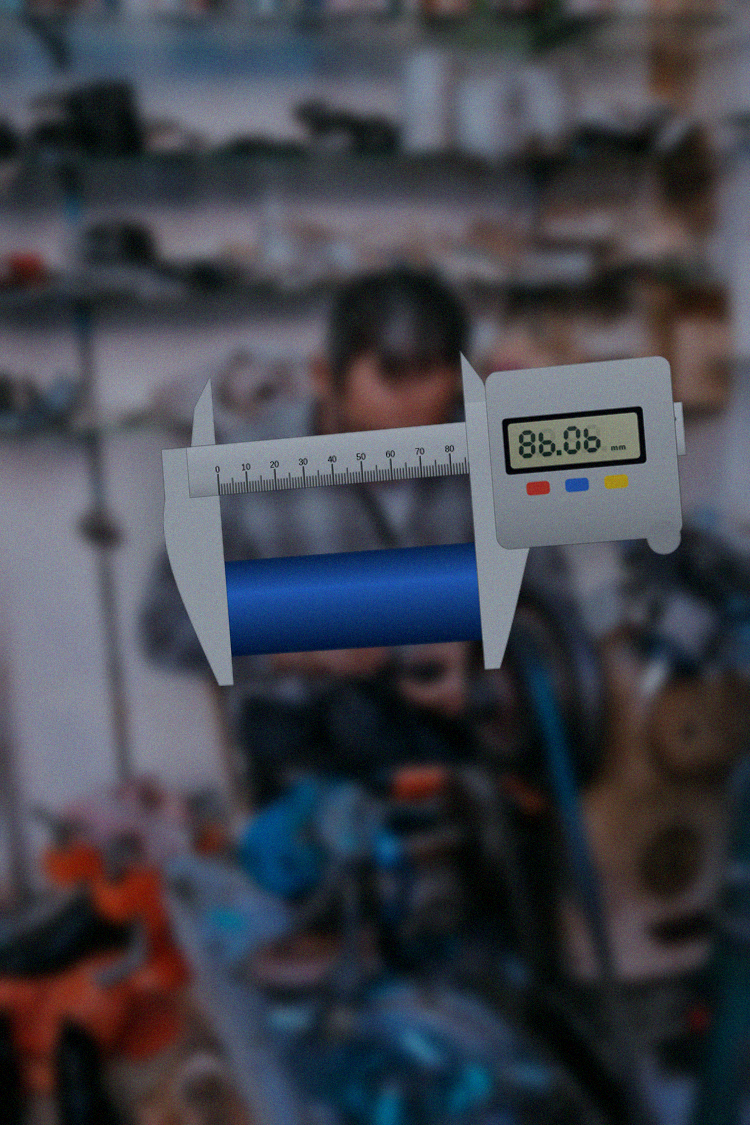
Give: 86.06,mm
